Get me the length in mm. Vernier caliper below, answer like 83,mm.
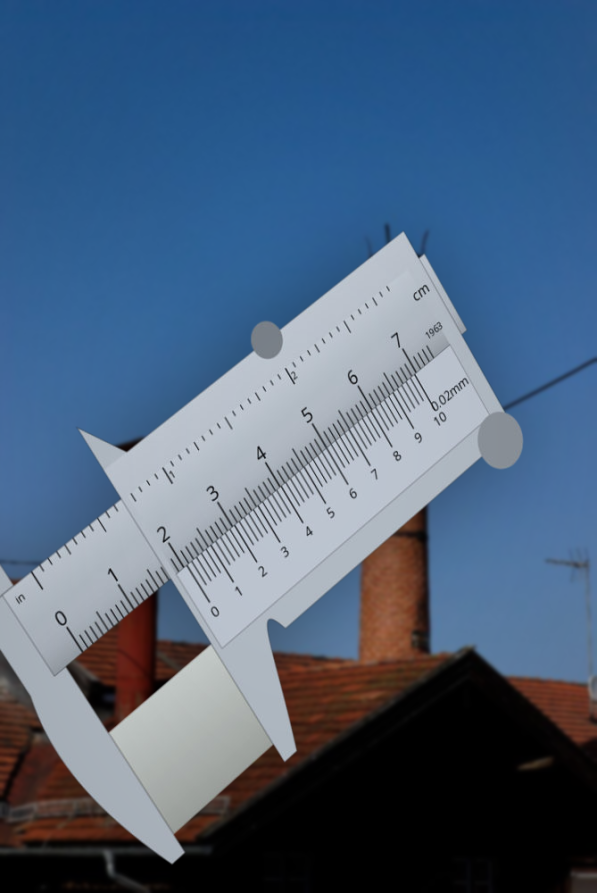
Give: 20.6,mm
